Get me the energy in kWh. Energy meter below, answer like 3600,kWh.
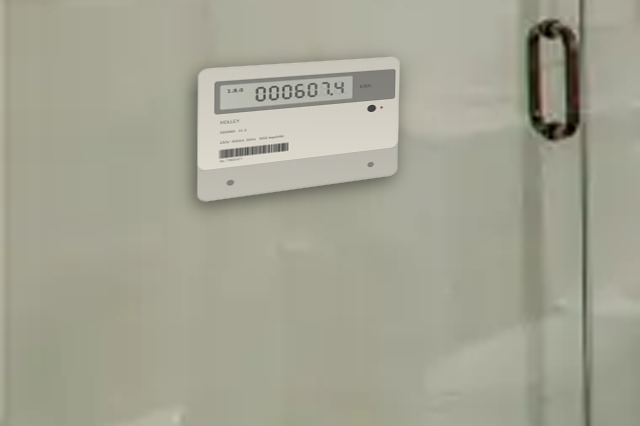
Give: 607.4,kWh
